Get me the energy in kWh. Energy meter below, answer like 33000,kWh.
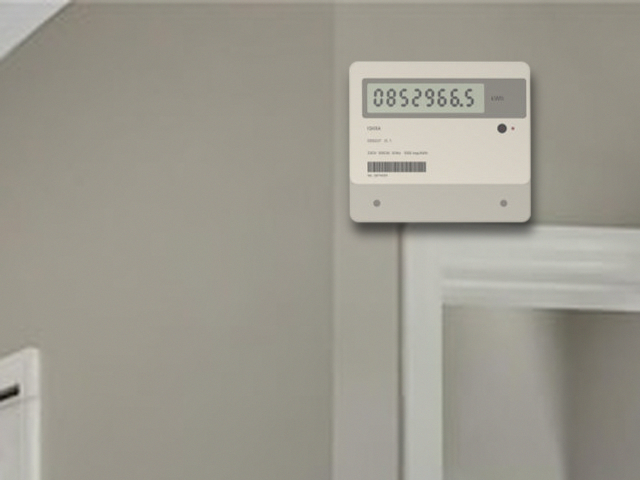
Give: 852966.5,kWh
